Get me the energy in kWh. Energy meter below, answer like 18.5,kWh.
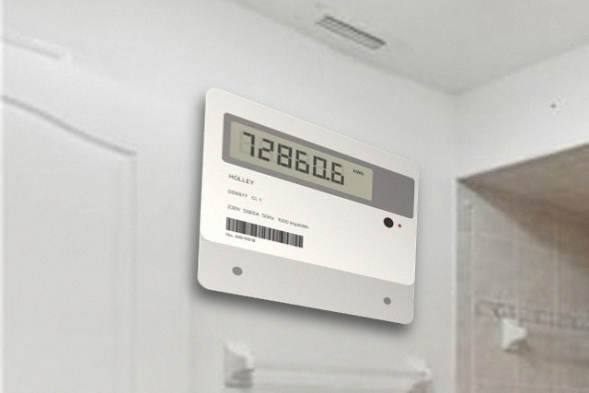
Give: 72860.6,kWh
